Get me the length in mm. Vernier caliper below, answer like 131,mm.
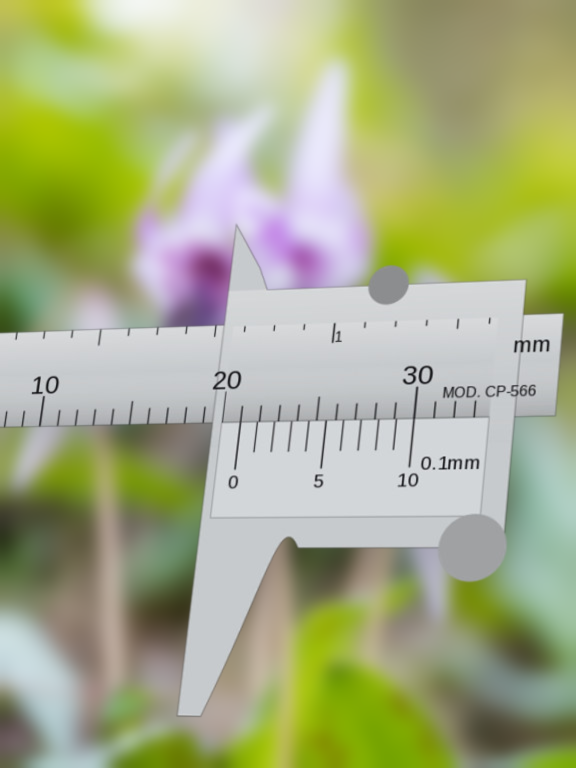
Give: 21.0,mm
